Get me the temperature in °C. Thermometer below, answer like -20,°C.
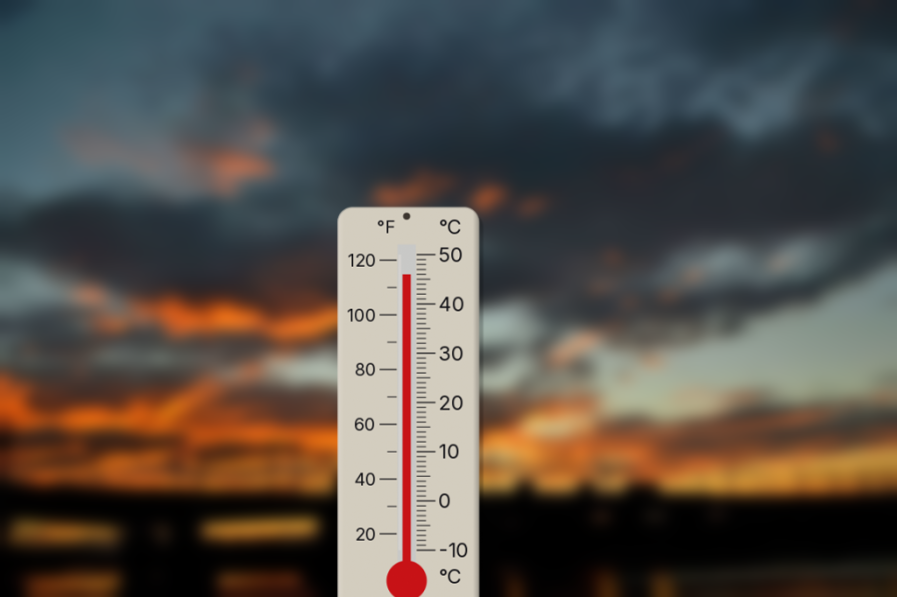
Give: 46,°C
